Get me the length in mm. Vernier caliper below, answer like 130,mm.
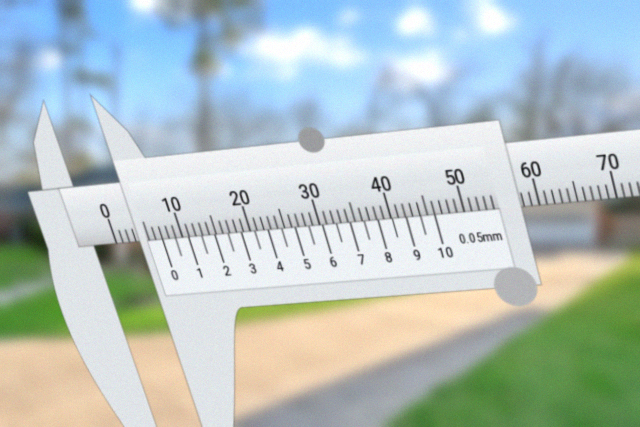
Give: 7.0,mm
